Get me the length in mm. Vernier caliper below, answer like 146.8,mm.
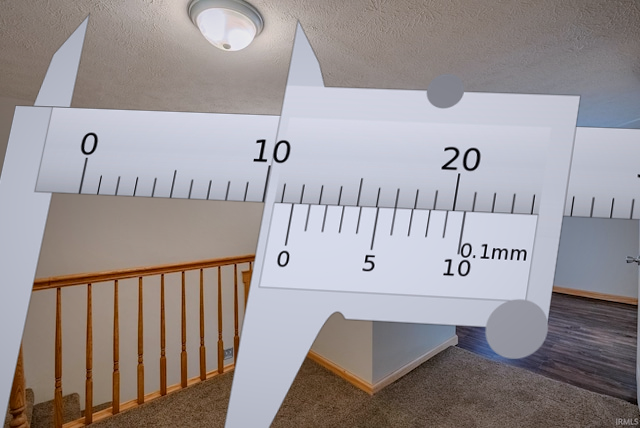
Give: 11.6,mm
